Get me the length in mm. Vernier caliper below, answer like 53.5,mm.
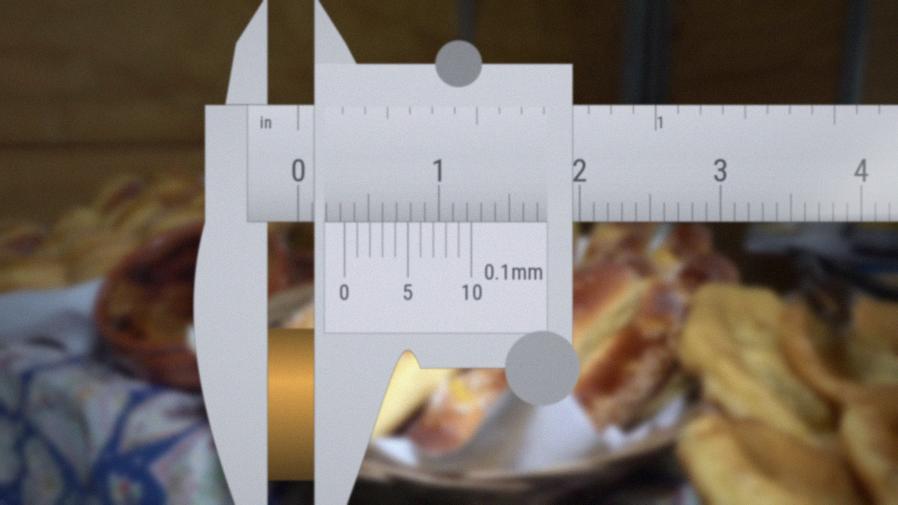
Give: 3.3,mm
